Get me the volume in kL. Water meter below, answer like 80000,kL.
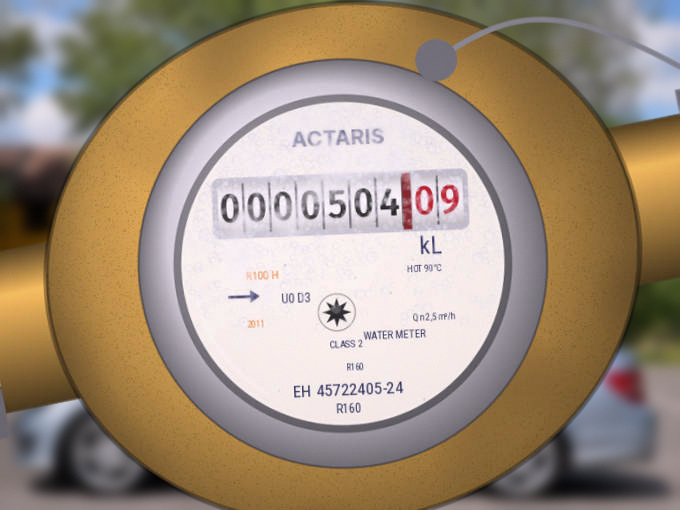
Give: 504.09,kL
